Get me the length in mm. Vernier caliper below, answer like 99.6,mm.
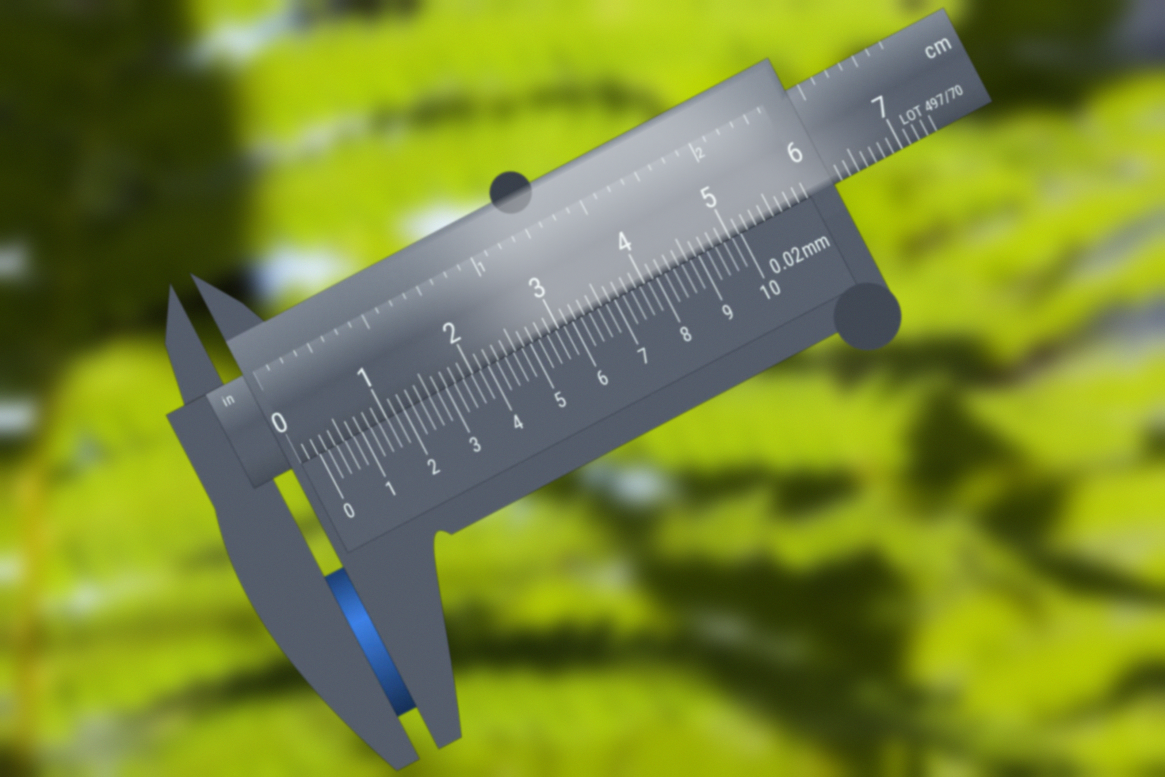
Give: 2.2,mm
